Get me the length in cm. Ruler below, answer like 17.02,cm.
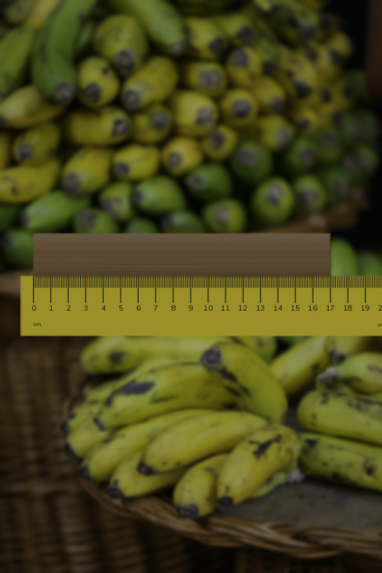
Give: 17,cm
